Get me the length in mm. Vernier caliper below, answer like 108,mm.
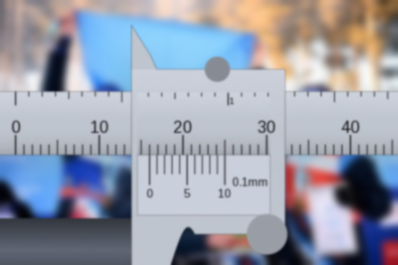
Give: 16.0,mm
